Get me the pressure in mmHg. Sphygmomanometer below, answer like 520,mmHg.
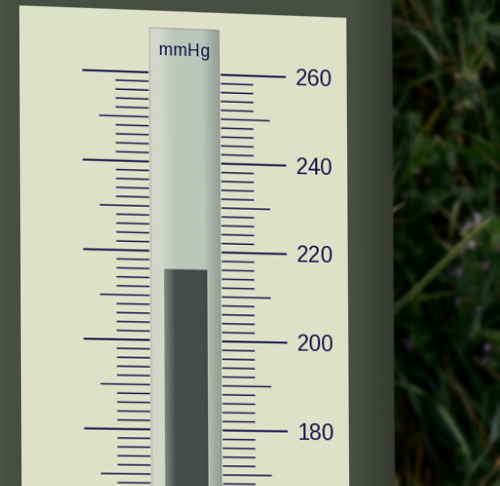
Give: 216,mmHg
